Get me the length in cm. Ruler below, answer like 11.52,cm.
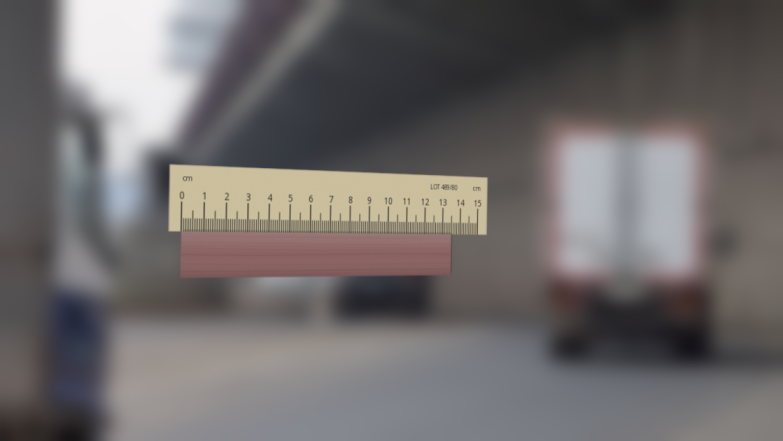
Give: 13.5,cm
